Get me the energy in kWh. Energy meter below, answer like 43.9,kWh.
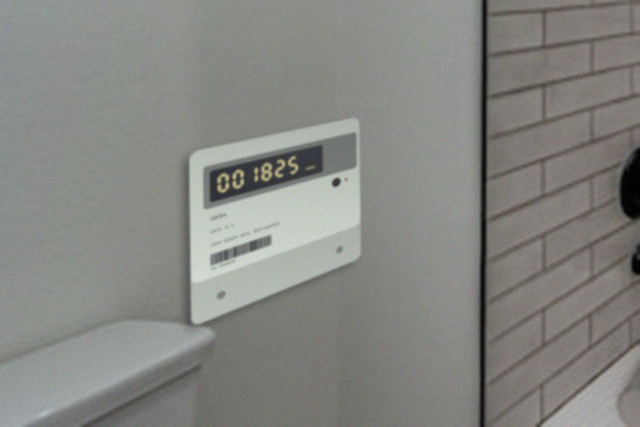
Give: 1825,kWh
